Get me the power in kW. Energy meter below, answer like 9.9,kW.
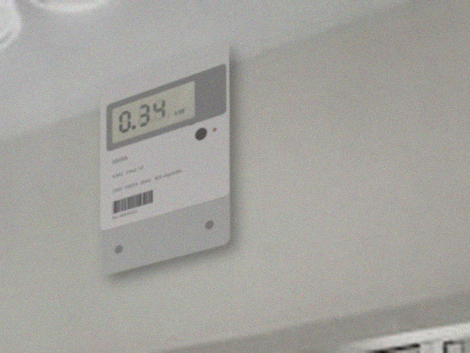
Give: 0.34,kW
